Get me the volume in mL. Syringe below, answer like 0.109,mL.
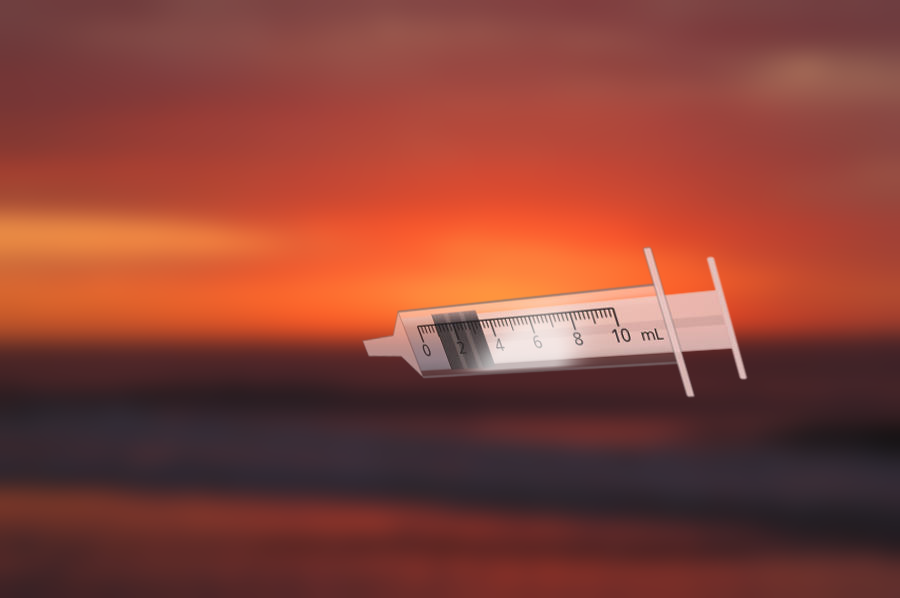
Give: 1,mL
